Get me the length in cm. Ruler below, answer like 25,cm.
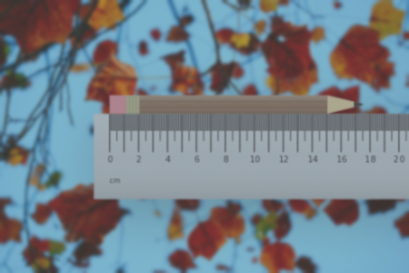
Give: 17.5,cm
